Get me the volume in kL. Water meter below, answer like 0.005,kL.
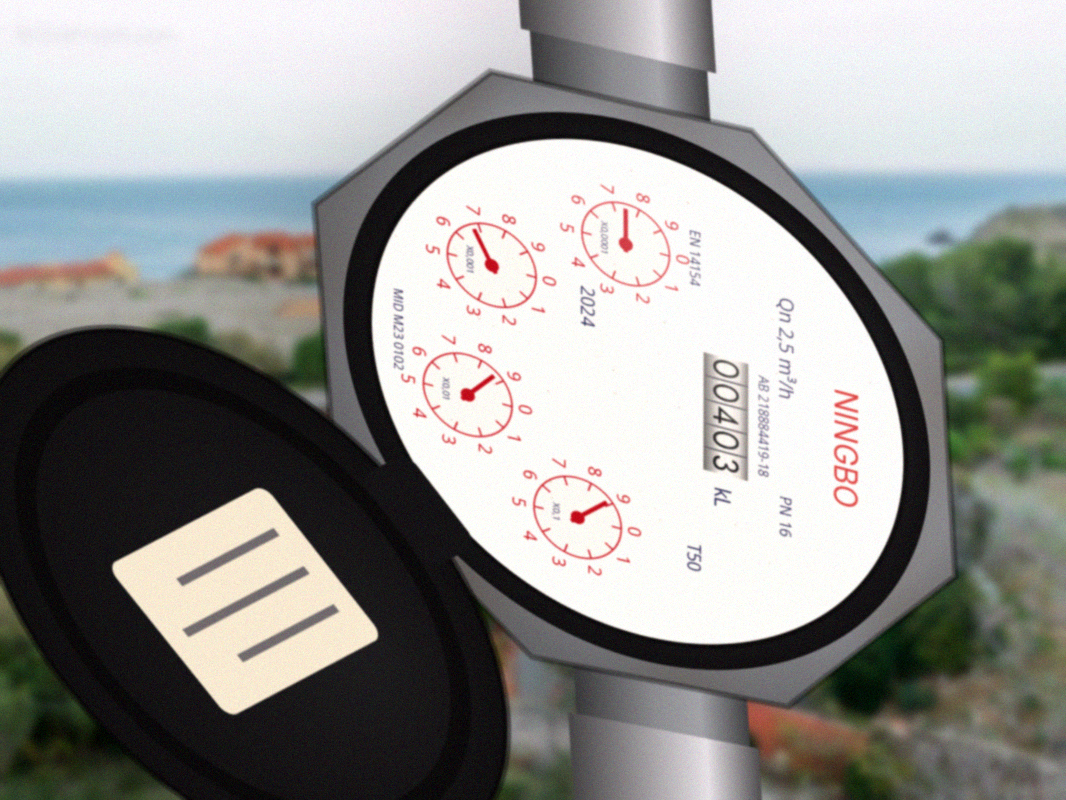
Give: 403.8867,kL
